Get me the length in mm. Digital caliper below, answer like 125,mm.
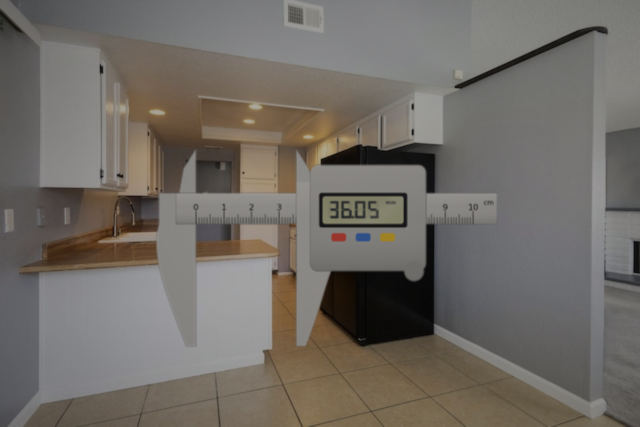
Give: 36.05,mm
